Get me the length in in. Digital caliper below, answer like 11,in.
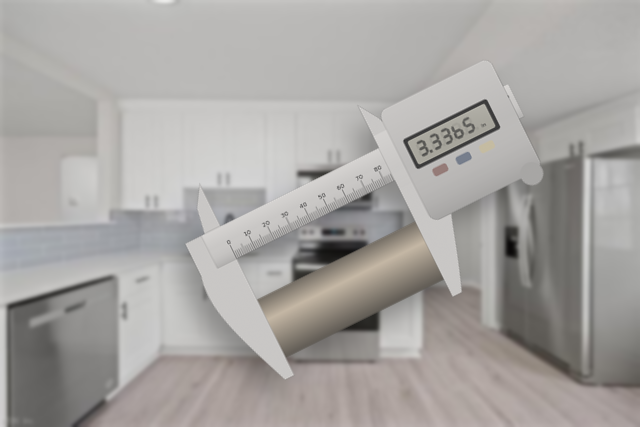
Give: 3.3365,in
